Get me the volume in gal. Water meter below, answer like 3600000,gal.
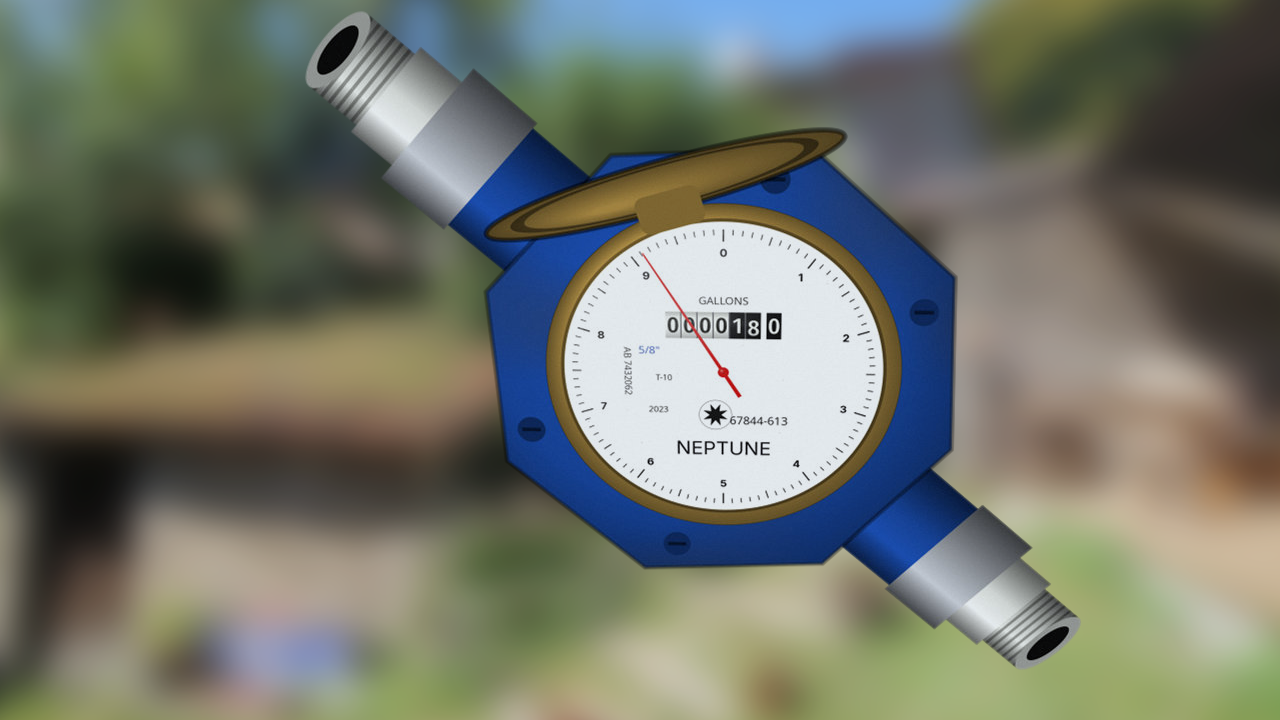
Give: 179.1,gal
